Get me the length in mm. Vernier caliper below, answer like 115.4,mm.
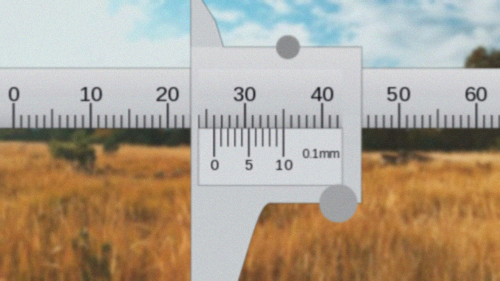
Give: 26.0,mm
